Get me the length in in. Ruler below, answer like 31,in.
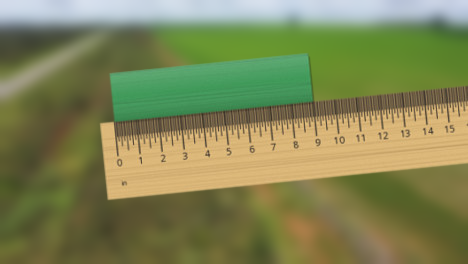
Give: 9,in
